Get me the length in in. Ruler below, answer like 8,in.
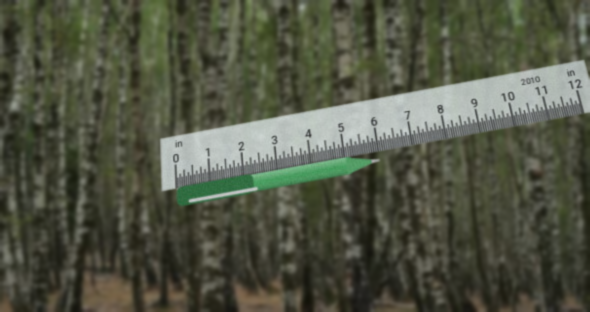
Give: 6,in
